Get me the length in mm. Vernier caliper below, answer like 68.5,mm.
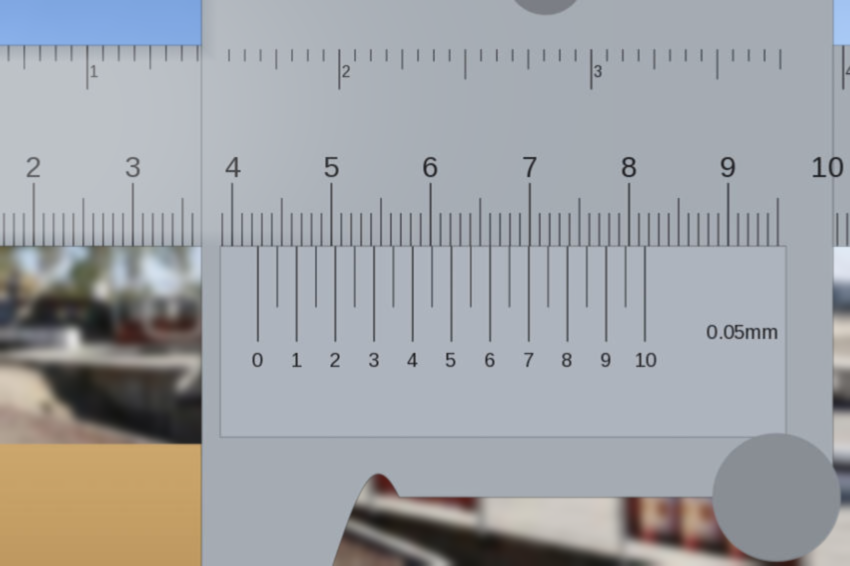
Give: 42.6,mm
